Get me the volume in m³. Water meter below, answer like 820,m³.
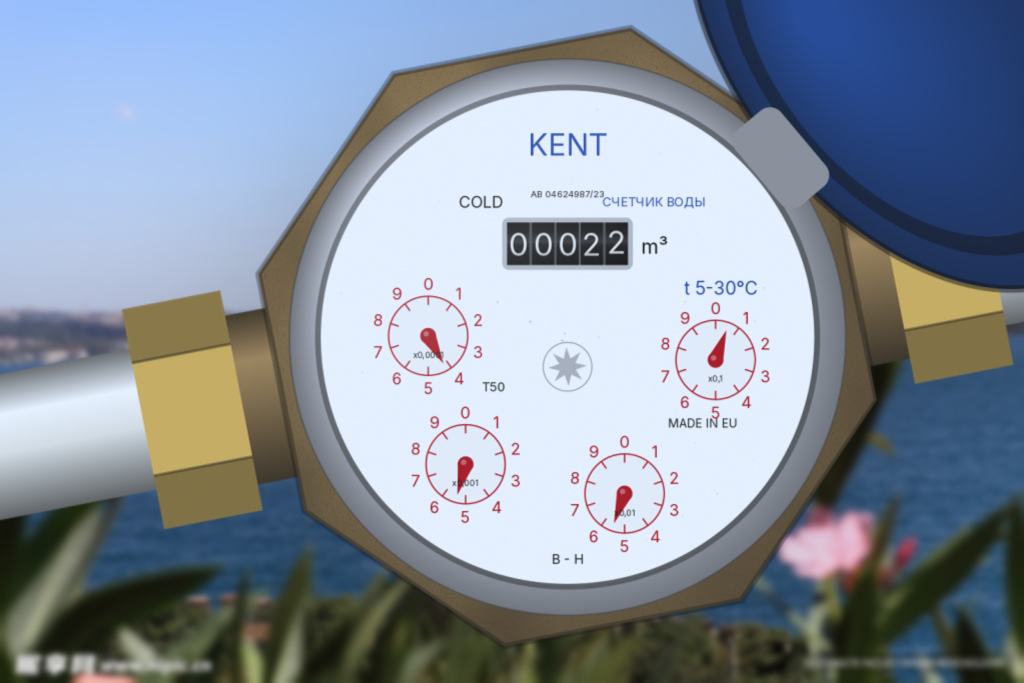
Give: 22.0554,m³
